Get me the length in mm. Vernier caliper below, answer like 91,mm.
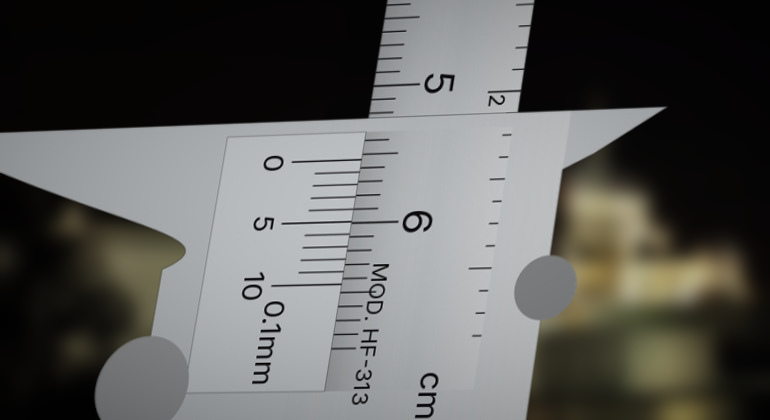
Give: 55.4,mm
